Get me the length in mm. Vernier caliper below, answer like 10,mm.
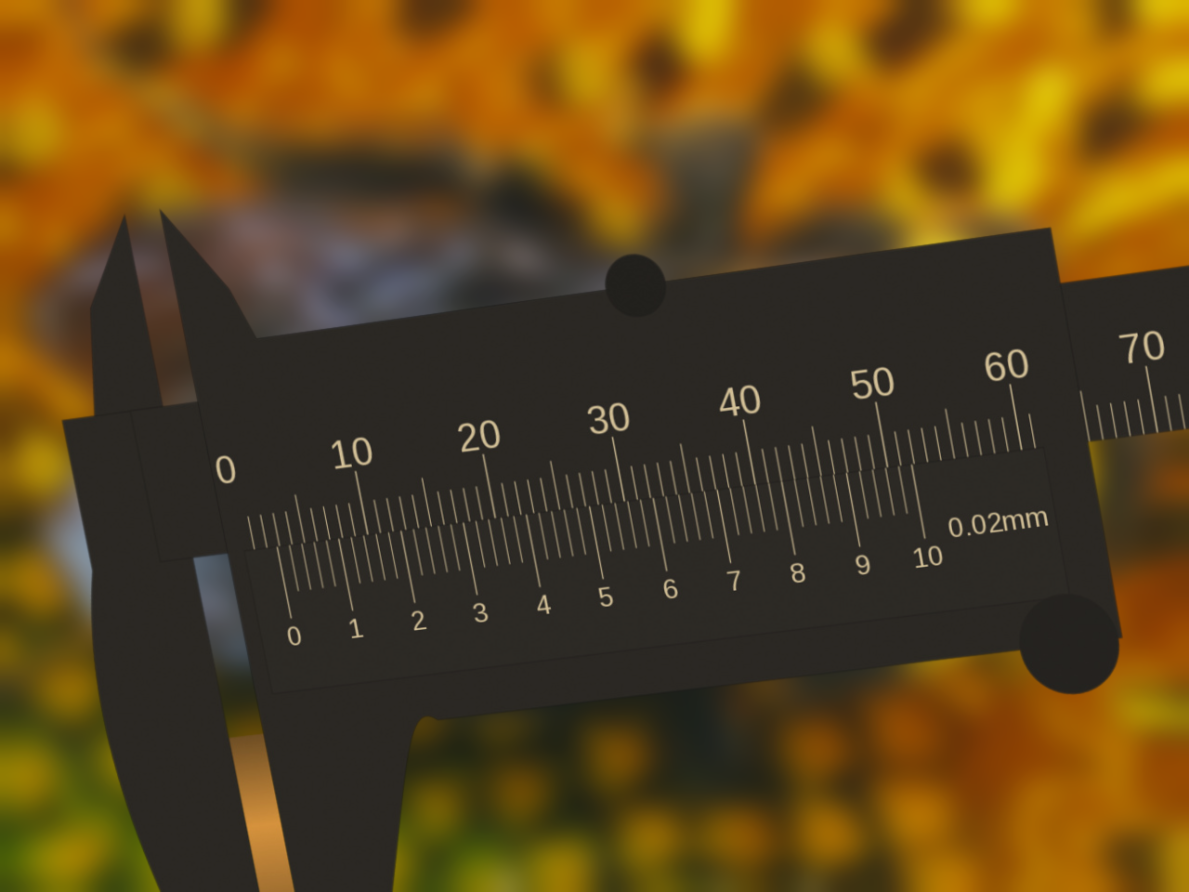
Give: 2.8,mm
